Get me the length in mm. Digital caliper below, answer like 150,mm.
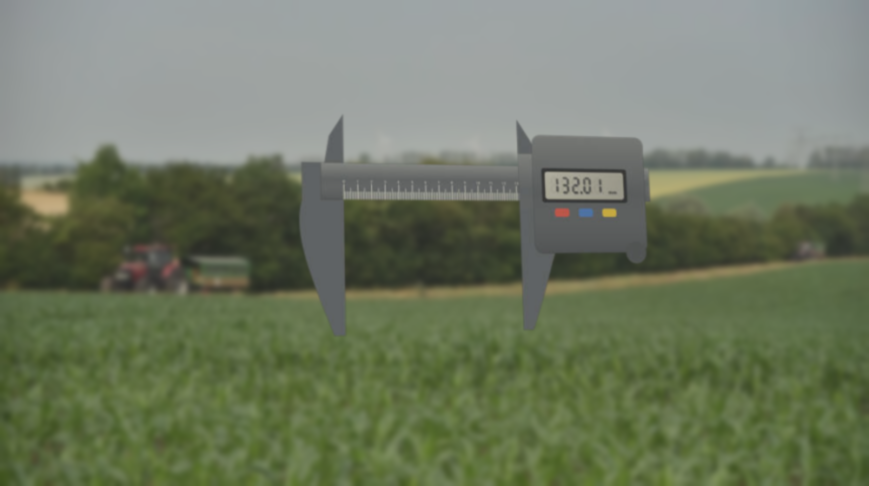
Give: 132.01,mm
